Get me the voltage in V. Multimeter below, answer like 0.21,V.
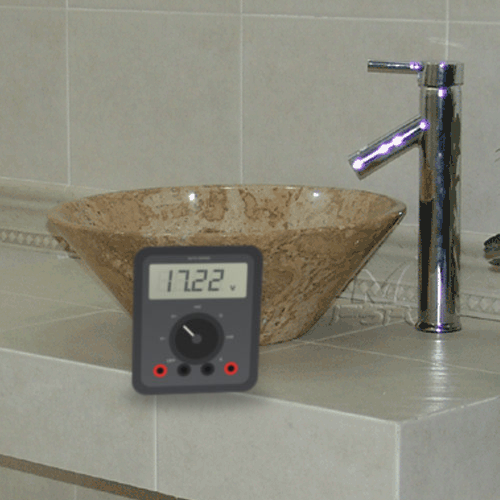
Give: 17.22,V
